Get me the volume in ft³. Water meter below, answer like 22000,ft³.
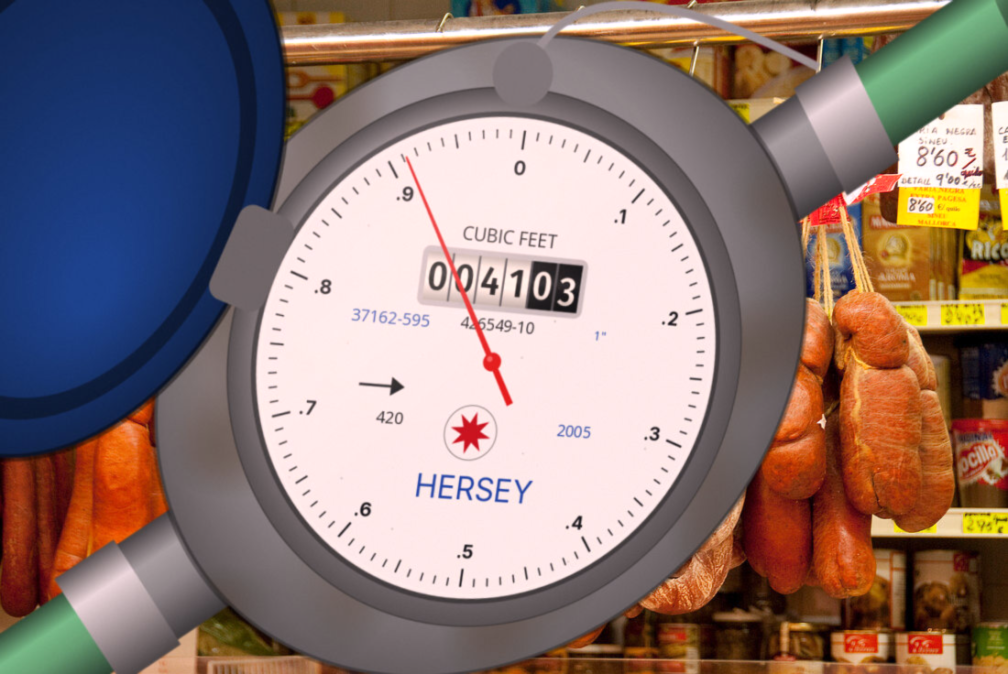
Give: 4102.91,ft³
